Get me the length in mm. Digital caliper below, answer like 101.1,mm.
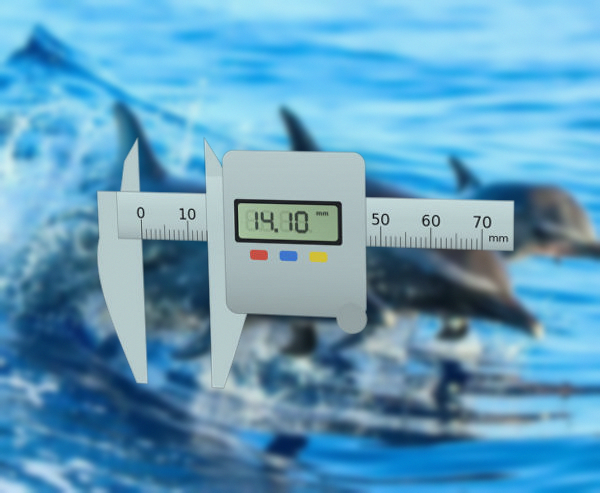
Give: 14.10,mm
